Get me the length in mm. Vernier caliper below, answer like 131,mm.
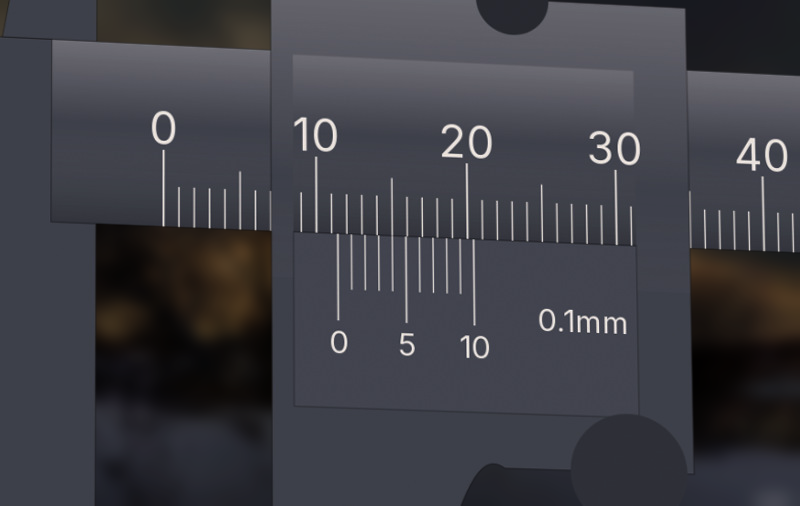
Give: 11.4,mm
